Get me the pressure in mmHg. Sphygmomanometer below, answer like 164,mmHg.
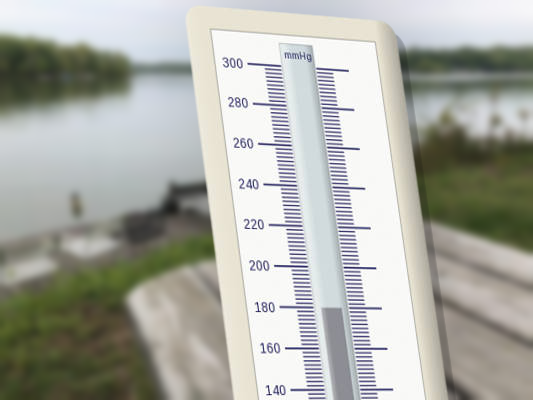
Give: 180,mmHg
